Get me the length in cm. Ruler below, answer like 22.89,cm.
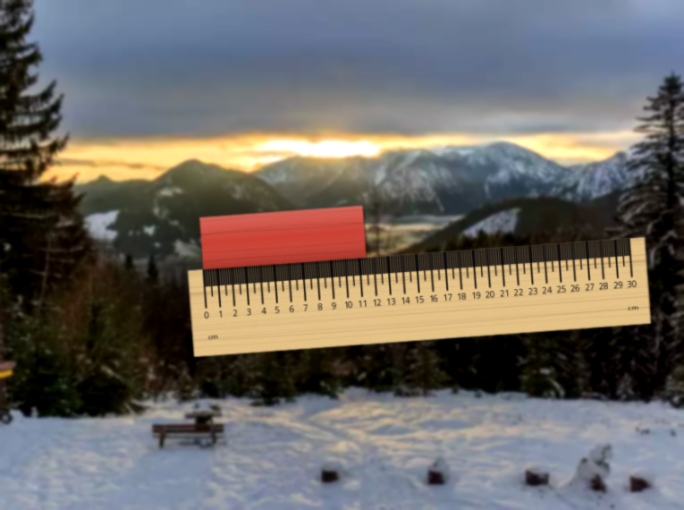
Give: 11.5,cm
